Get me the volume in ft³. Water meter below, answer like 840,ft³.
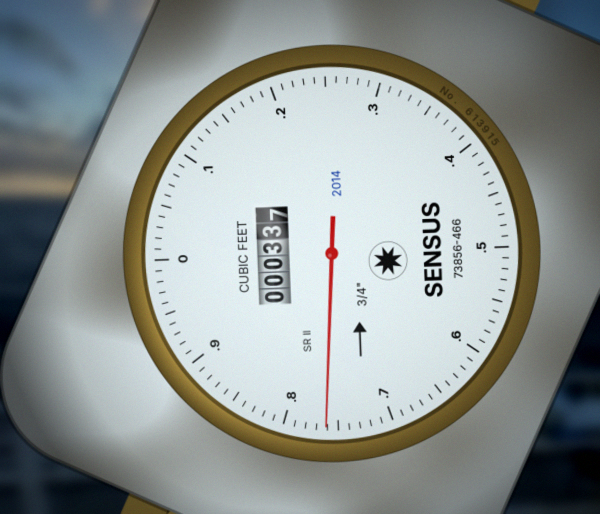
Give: 336.76,ft³
